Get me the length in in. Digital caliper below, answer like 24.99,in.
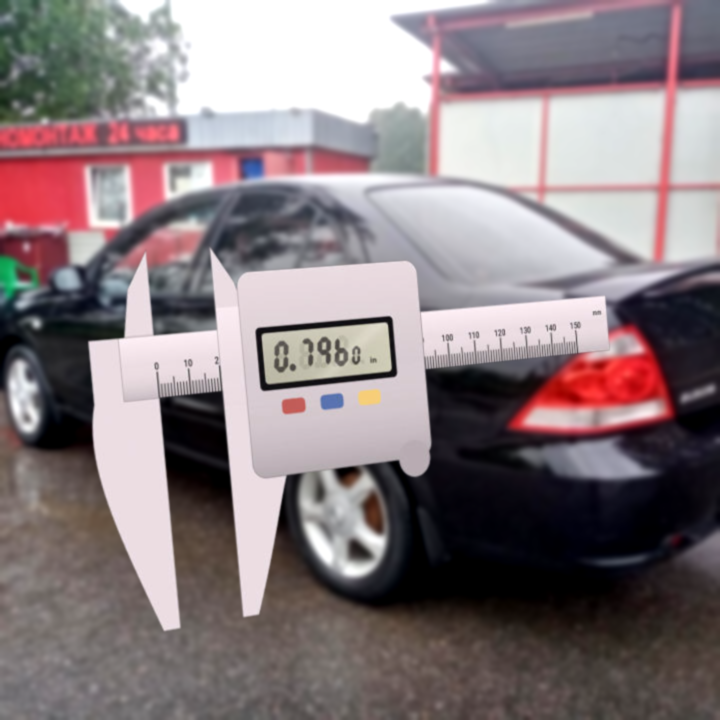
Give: 0.7960,in
